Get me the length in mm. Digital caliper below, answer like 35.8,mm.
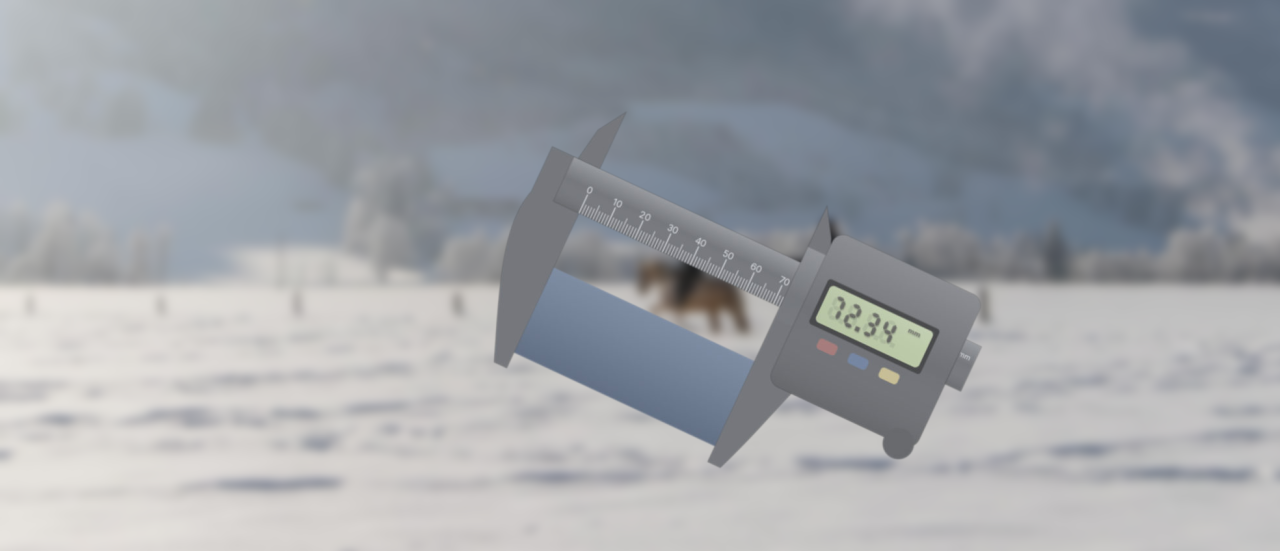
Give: 72.34,mm
